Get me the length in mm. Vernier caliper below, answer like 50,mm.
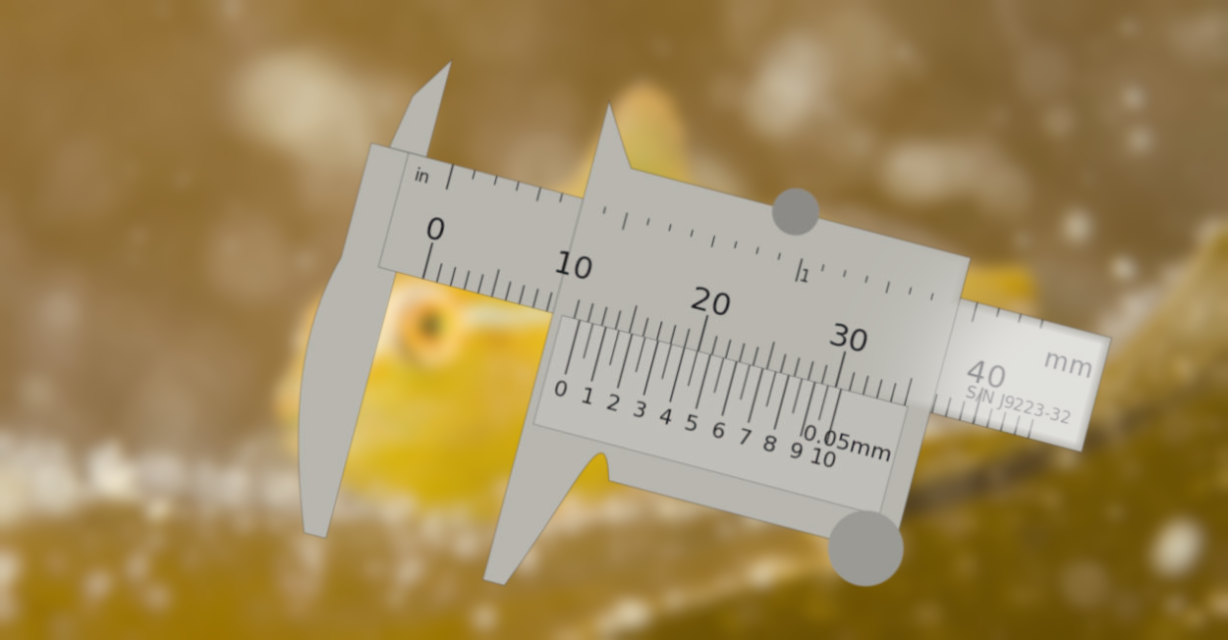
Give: 11.4,mm
